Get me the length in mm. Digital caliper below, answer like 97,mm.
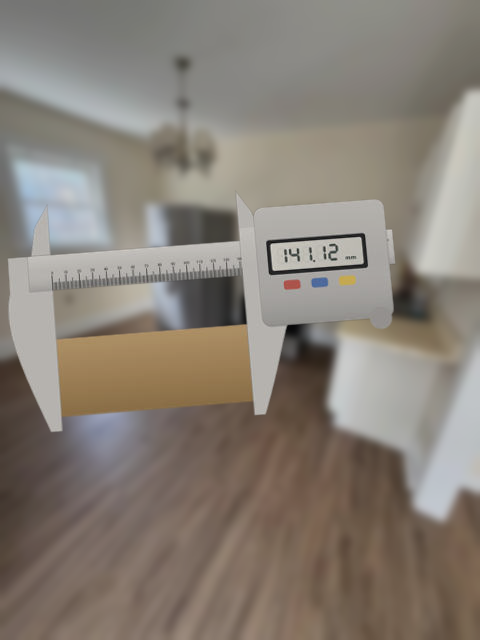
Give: 141.12,mm
